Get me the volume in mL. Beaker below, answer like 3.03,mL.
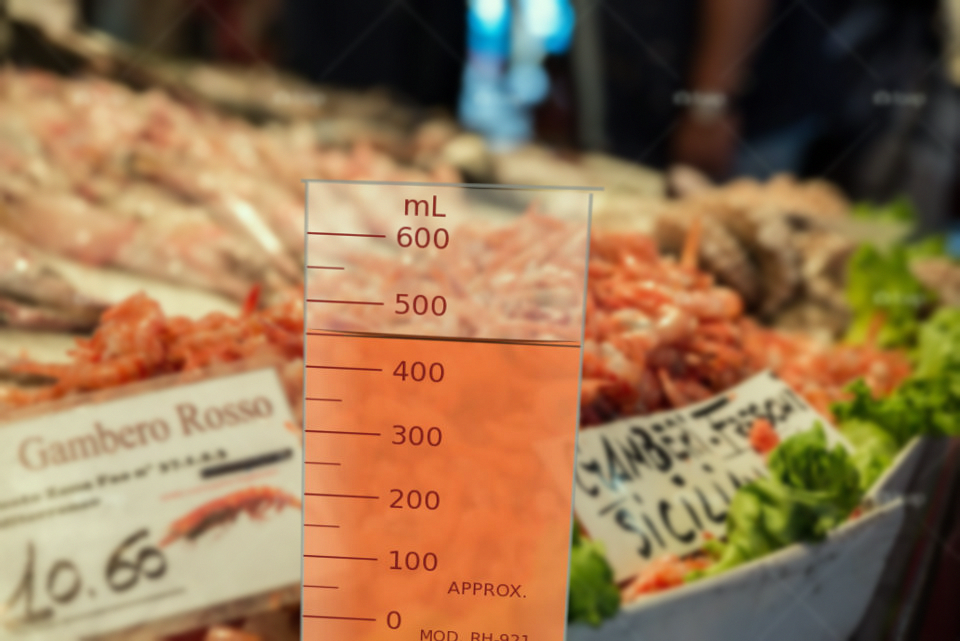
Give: 450,mL
